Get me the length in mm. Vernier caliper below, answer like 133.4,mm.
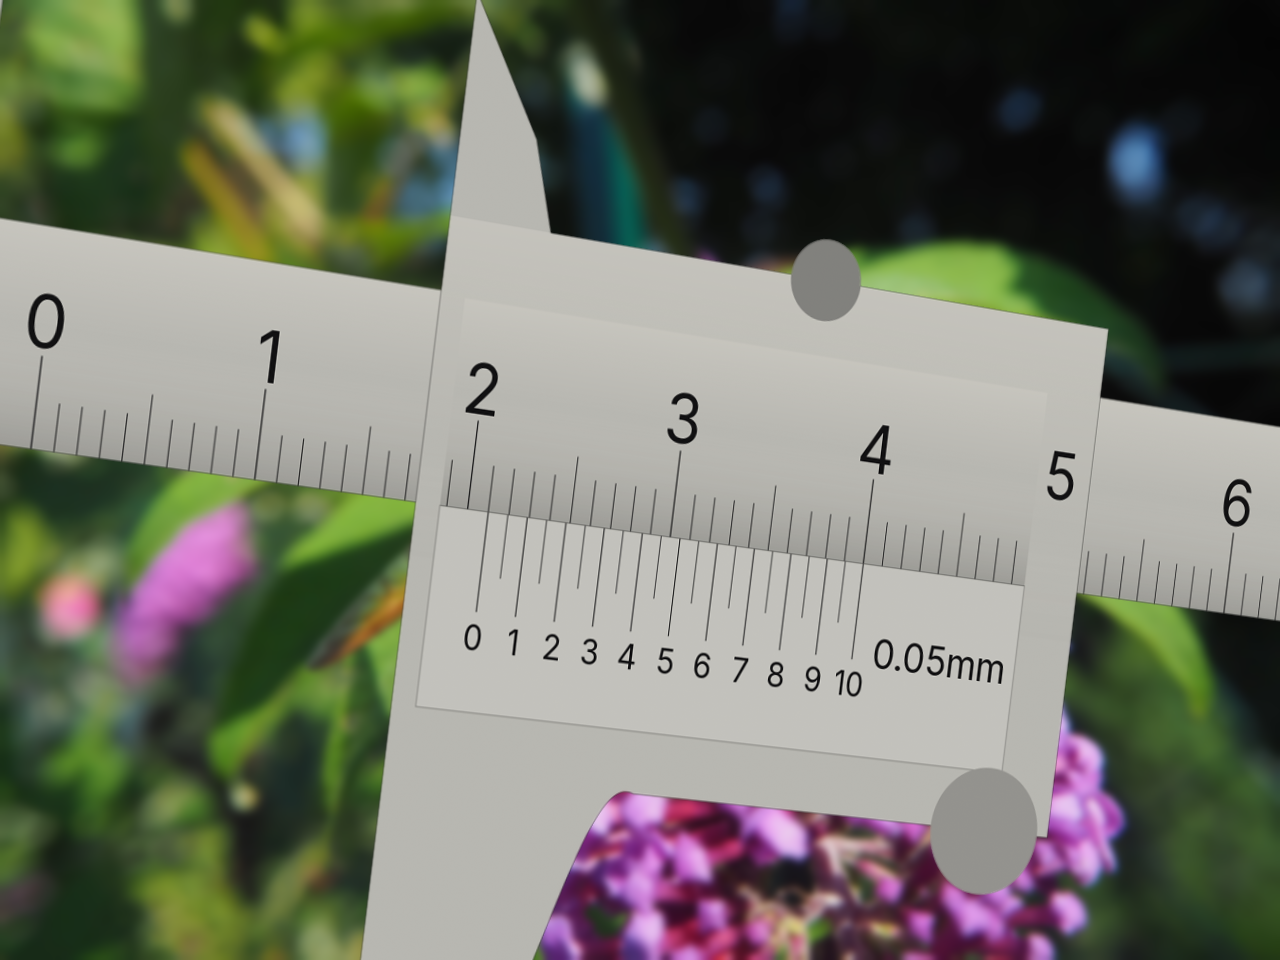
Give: 21.0,mm
